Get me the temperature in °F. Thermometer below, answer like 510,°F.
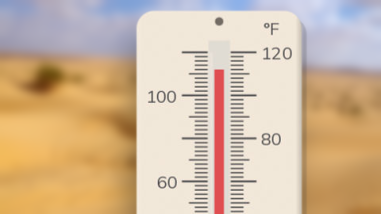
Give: 112,°F
